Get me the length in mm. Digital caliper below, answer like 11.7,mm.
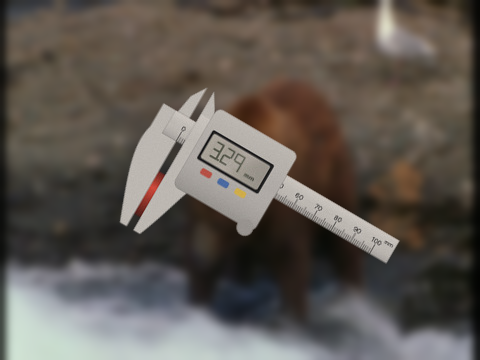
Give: 3.29,mm
